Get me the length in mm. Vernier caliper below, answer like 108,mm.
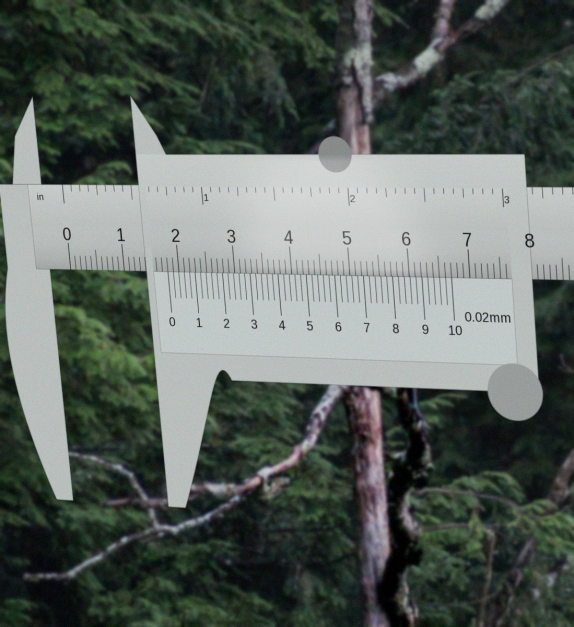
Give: 18.0,mm
